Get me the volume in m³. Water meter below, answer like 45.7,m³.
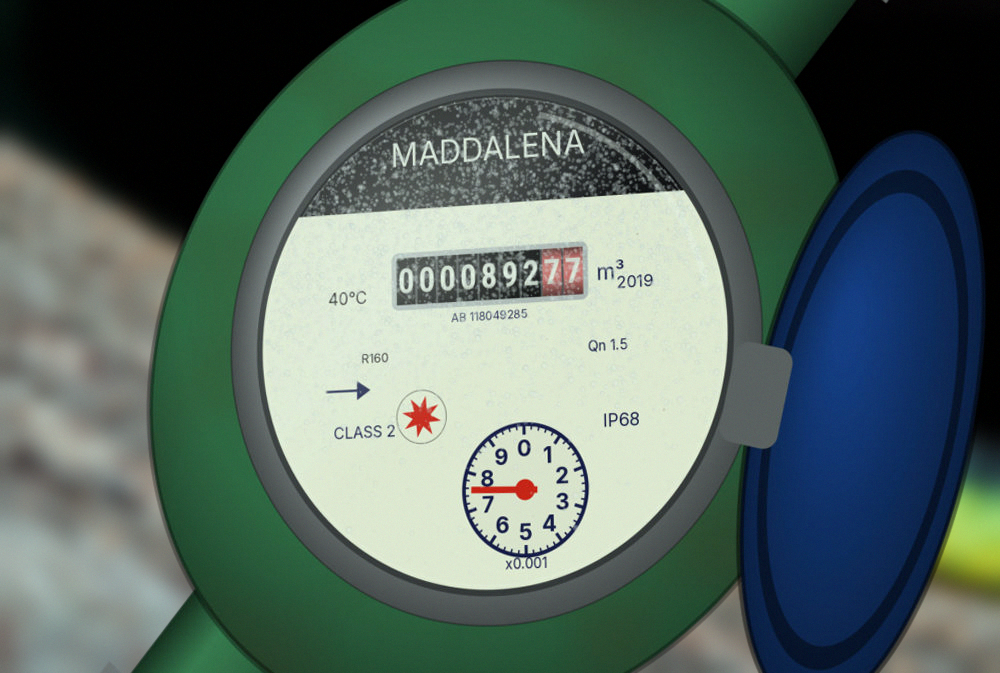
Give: 892.777,m³
